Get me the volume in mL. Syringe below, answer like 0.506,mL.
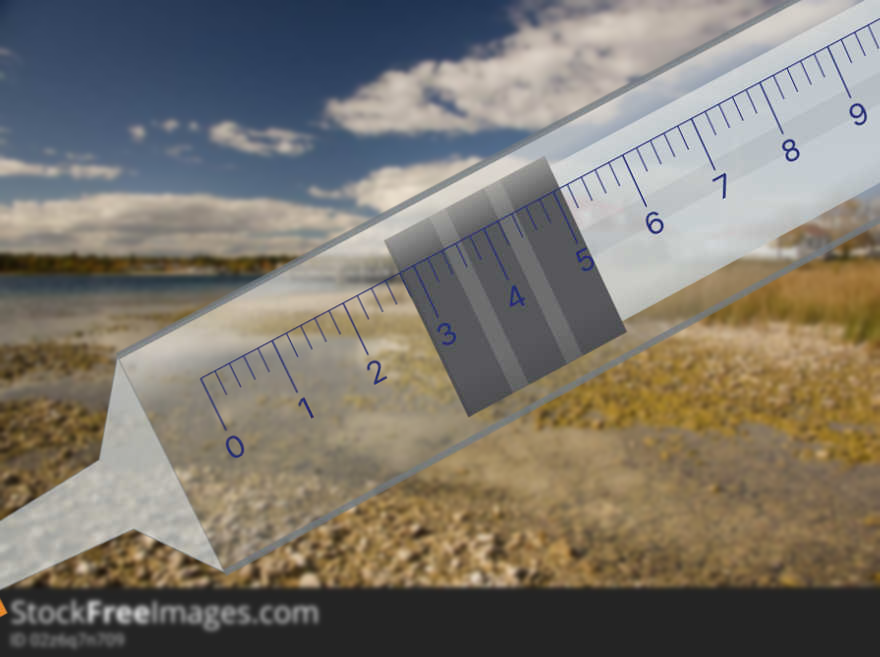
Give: 2.8,mL
